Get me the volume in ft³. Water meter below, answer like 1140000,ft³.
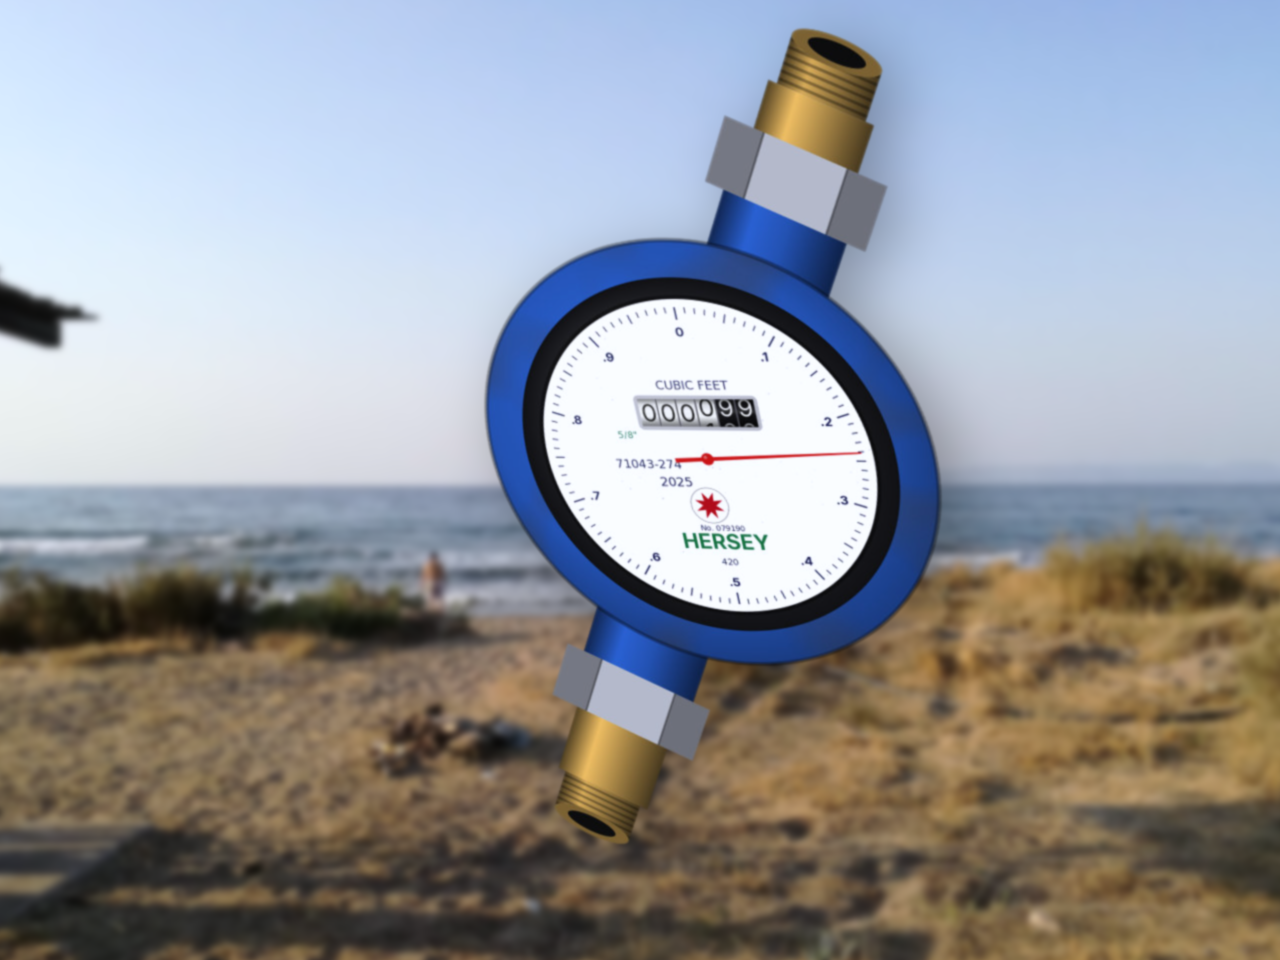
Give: 99.24,ft³
